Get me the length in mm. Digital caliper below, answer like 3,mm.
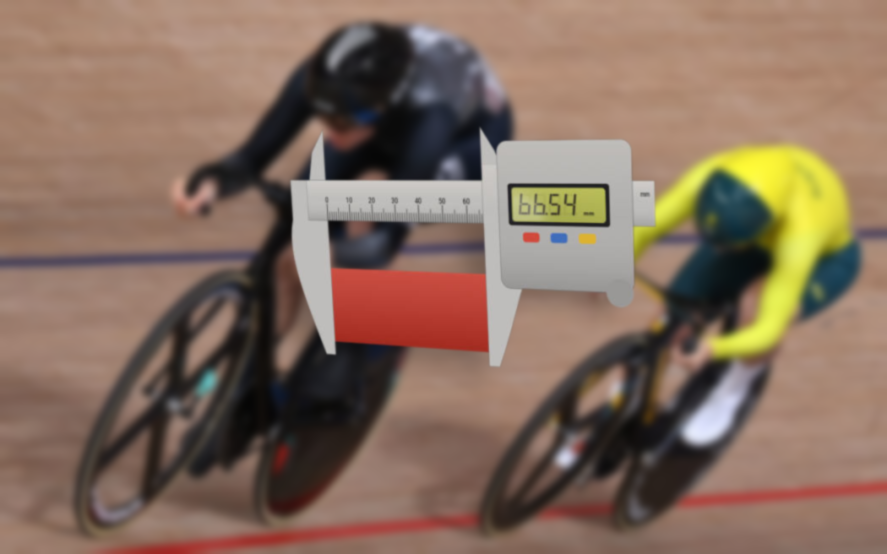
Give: 66.54,mm
